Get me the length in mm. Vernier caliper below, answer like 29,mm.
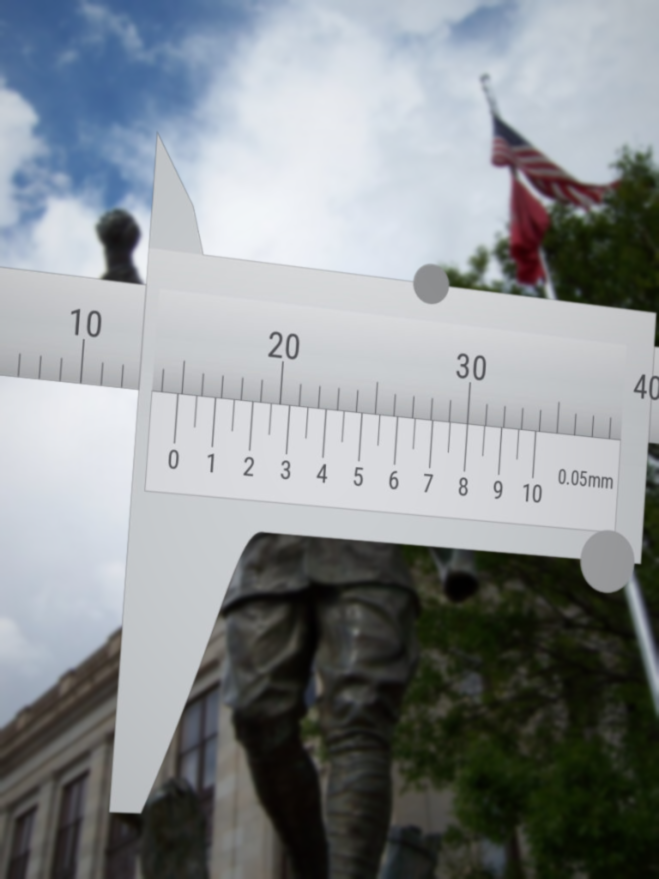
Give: 14.8,mm
